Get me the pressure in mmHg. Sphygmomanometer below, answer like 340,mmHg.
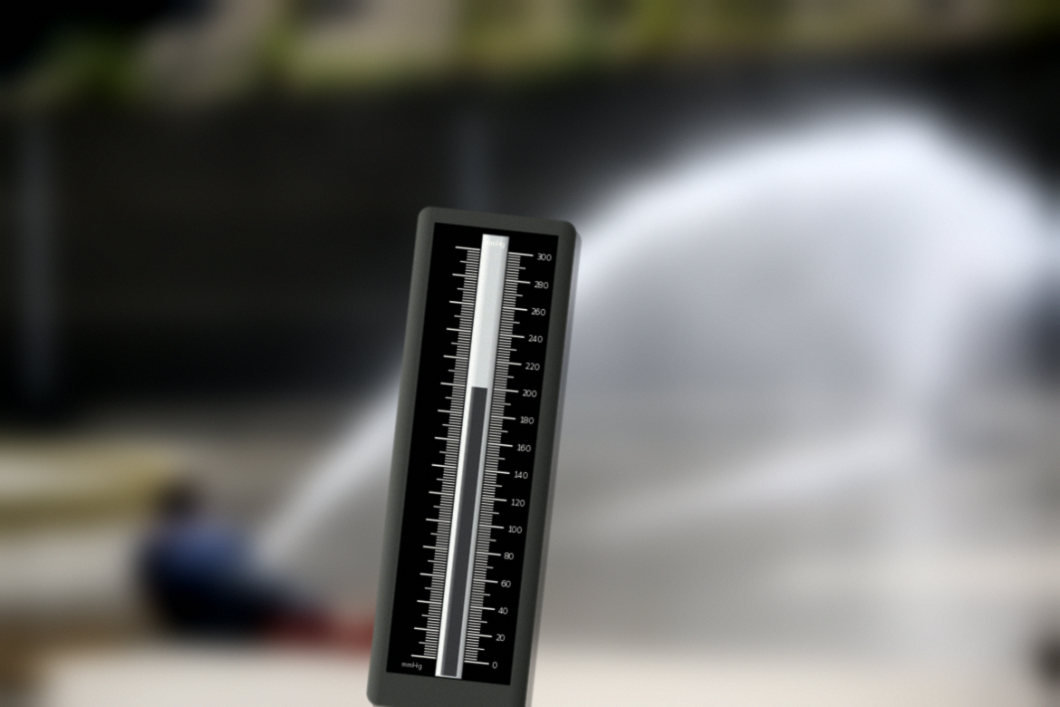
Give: 200,mmHg
